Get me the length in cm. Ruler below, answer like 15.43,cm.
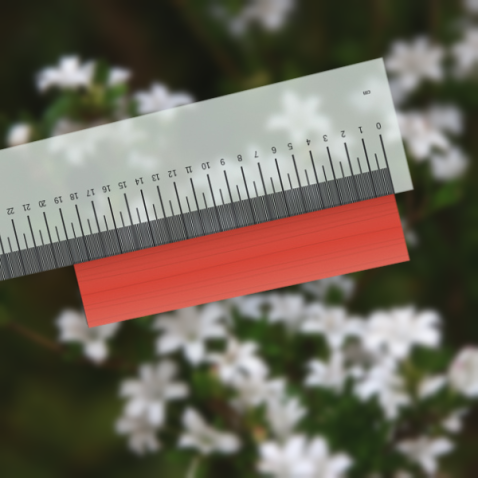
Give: 19,cm
